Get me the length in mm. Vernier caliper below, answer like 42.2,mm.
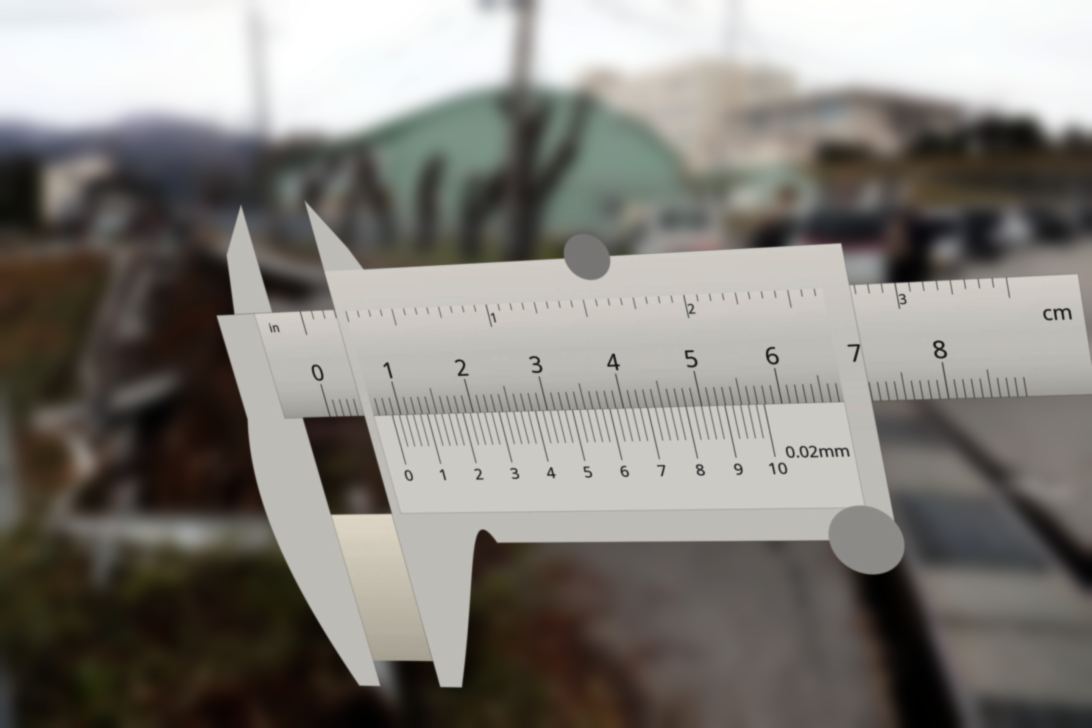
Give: 8.8,mm
